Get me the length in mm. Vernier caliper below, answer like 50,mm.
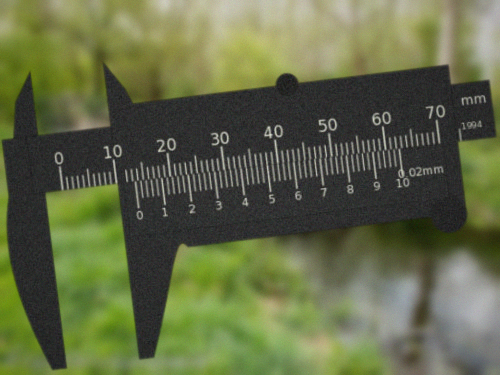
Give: 13.5,mm
